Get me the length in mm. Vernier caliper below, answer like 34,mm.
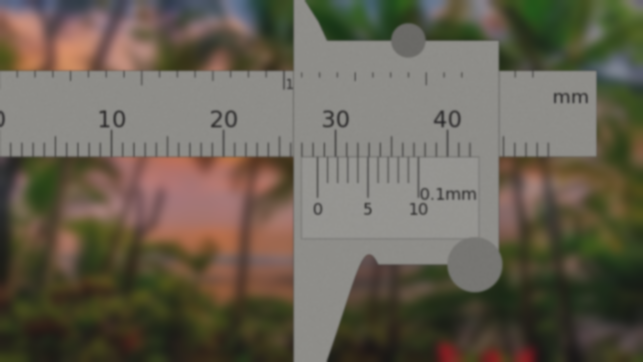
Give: 28.4,mm
